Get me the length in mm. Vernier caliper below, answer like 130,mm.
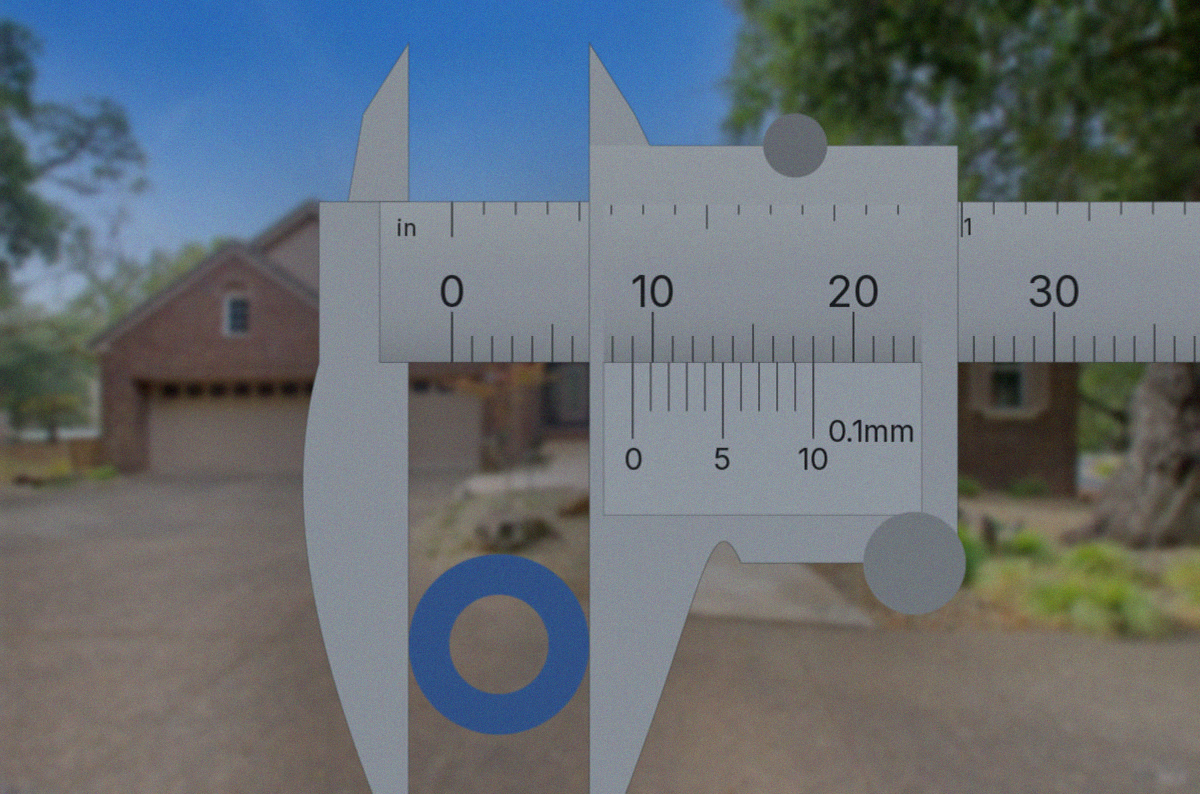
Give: 9.0,mm
